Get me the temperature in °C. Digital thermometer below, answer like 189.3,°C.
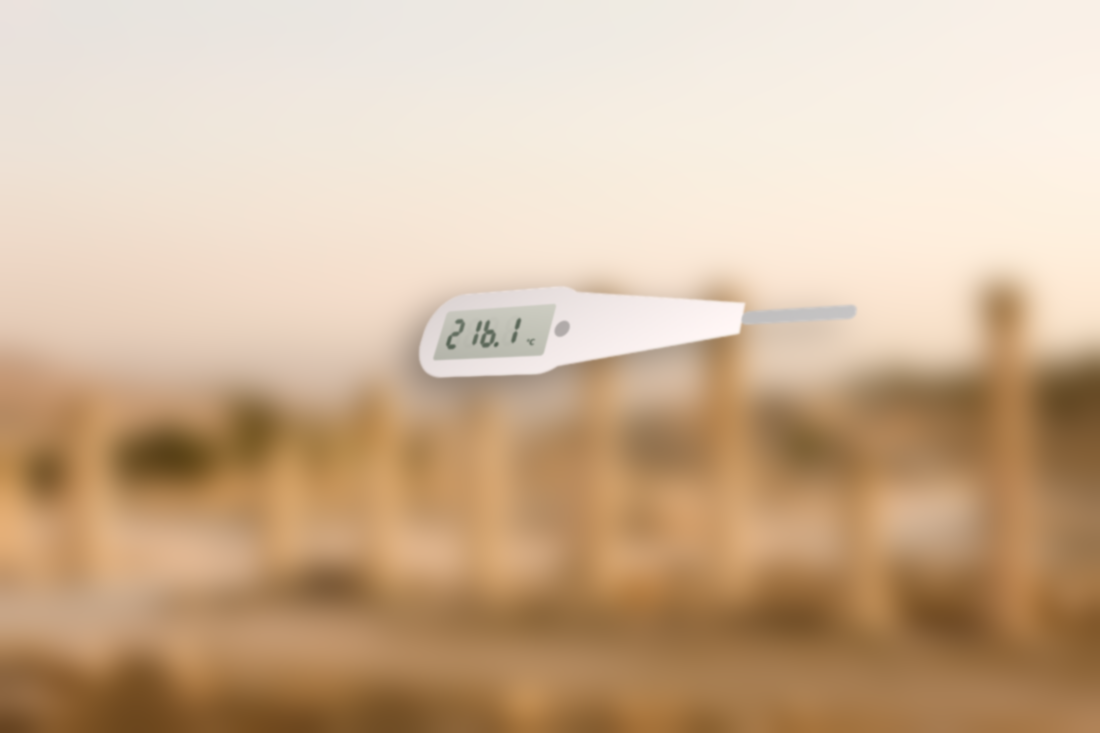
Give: 216.1,°C
